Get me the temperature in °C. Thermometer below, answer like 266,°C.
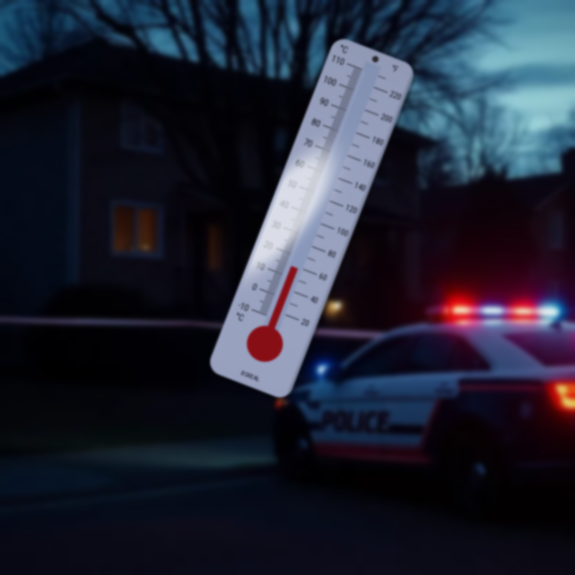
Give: 15,°C
